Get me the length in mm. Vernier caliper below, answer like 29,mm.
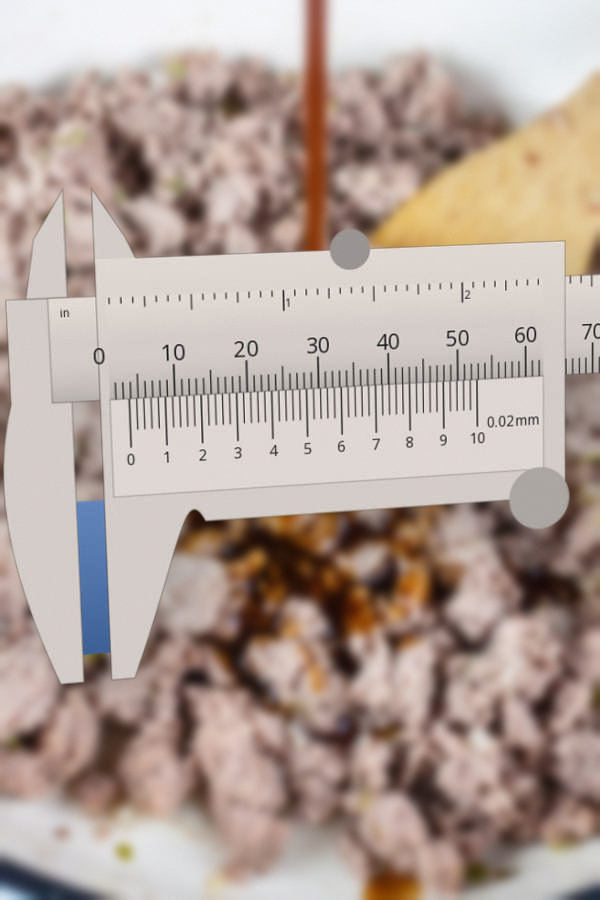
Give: 3.8,mm
